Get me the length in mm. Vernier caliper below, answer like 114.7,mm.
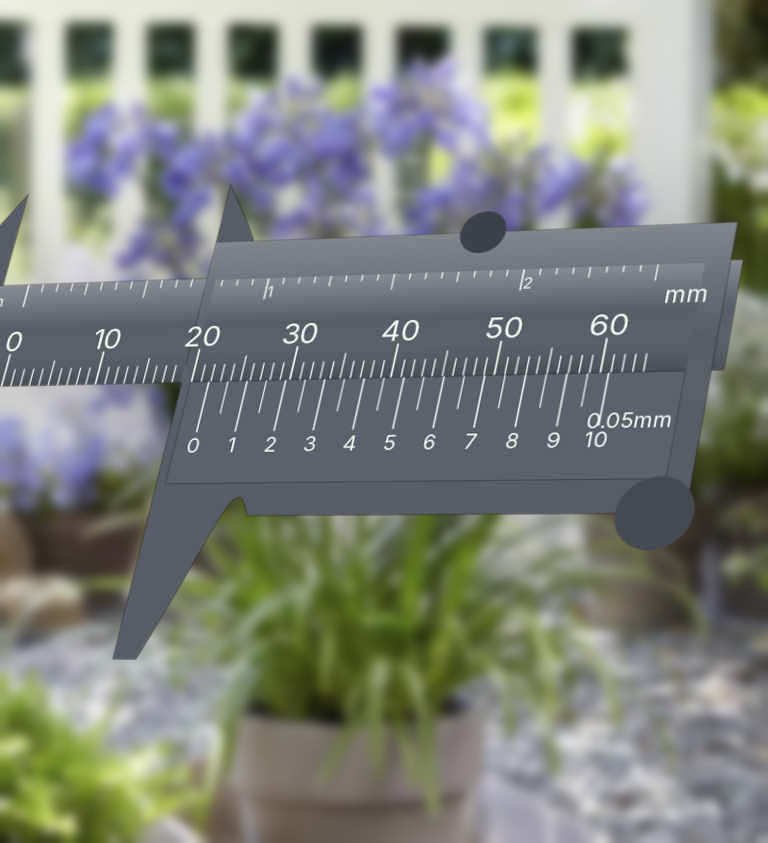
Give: 21.8,mm
